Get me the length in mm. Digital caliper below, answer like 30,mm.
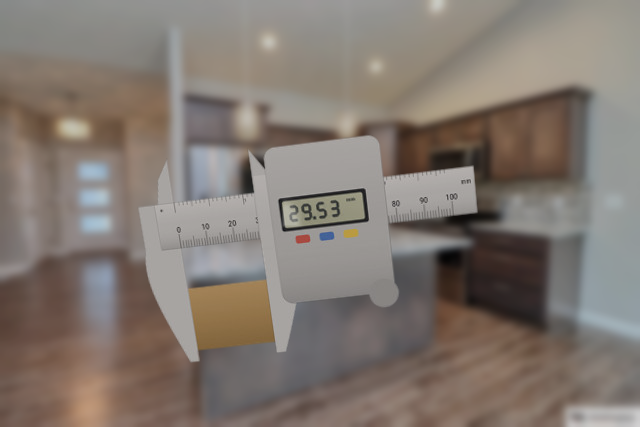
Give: 29.53,mm
